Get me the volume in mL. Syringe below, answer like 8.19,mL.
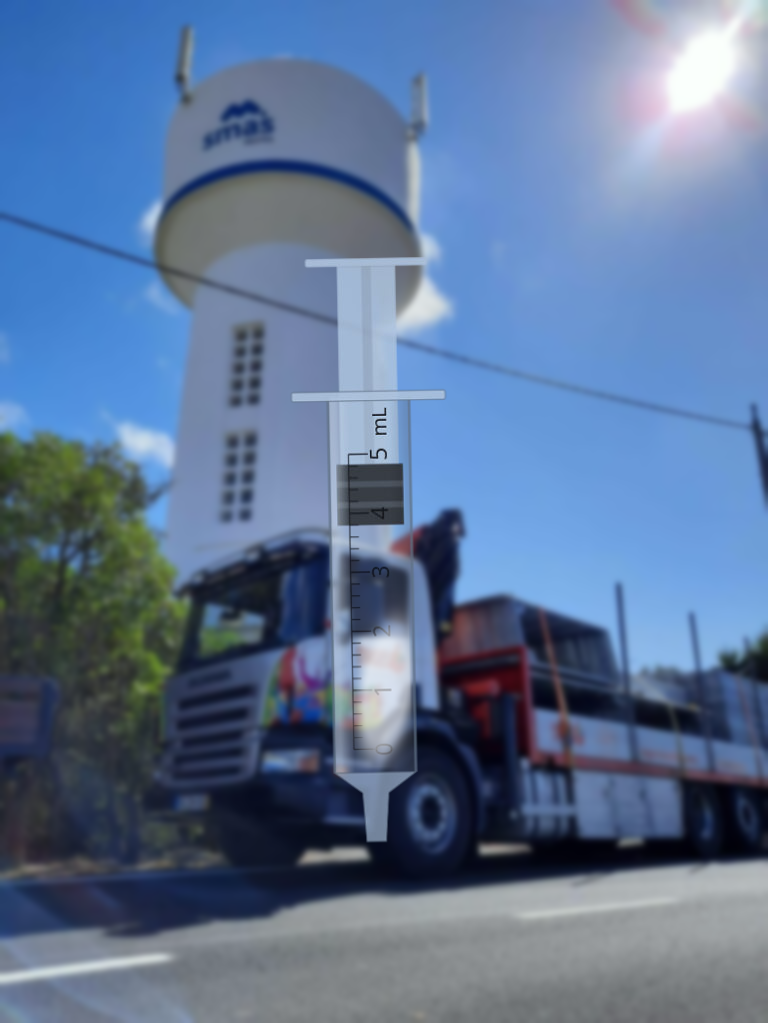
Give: 3.8,mL
